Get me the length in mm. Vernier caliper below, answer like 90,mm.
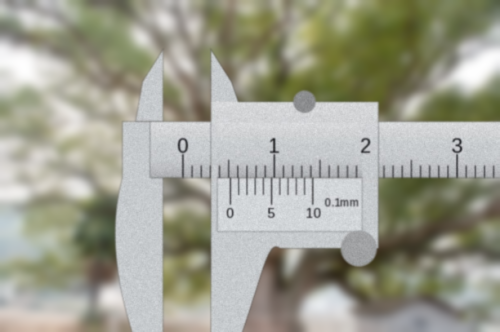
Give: 5.2,mm
